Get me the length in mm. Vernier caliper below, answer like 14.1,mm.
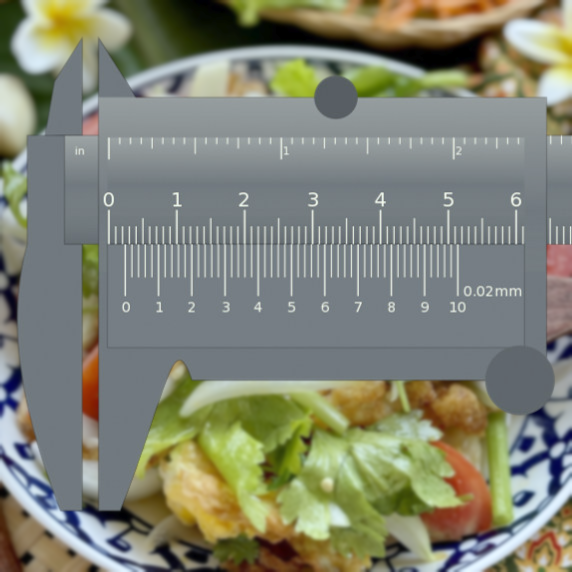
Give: 2.4,mm
